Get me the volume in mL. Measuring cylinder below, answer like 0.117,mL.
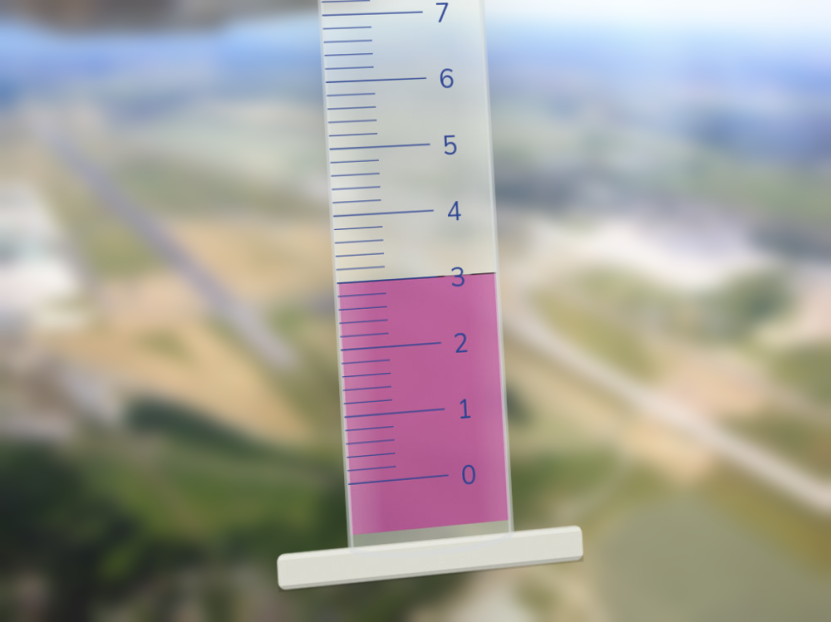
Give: 3,mL
